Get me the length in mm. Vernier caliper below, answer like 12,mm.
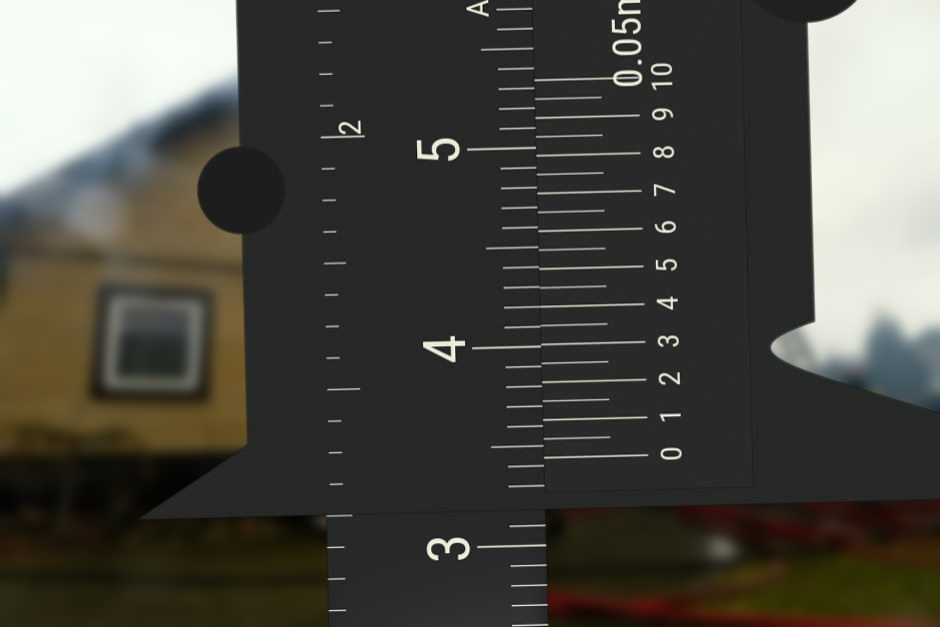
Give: 34.4,mm
